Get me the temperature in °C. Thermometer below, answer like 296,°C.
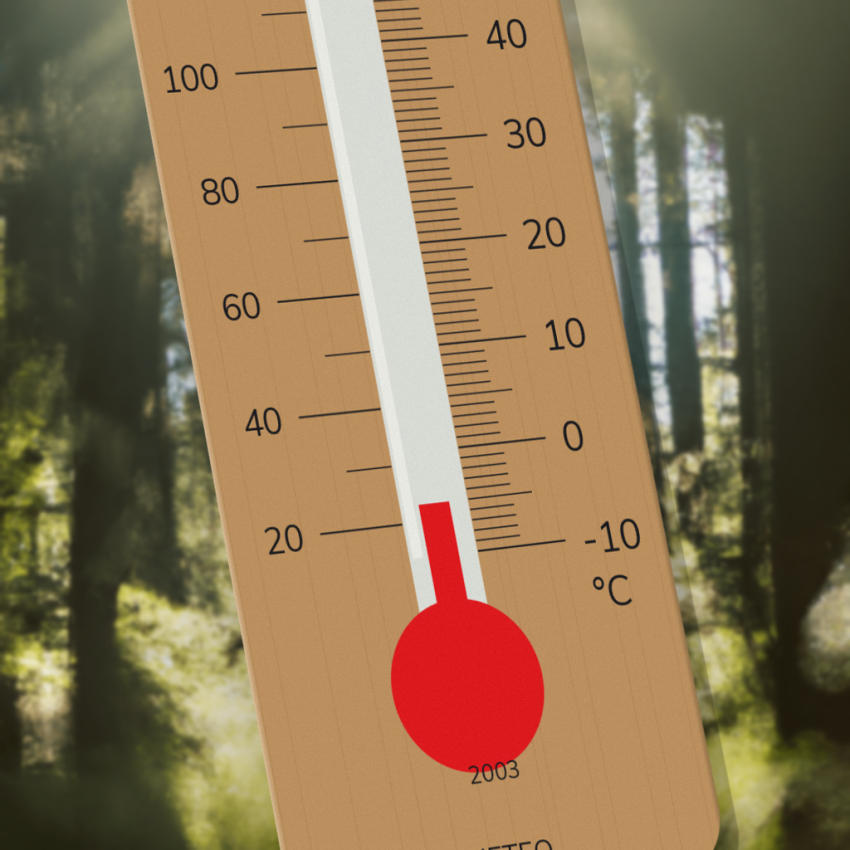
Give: -5,°C
